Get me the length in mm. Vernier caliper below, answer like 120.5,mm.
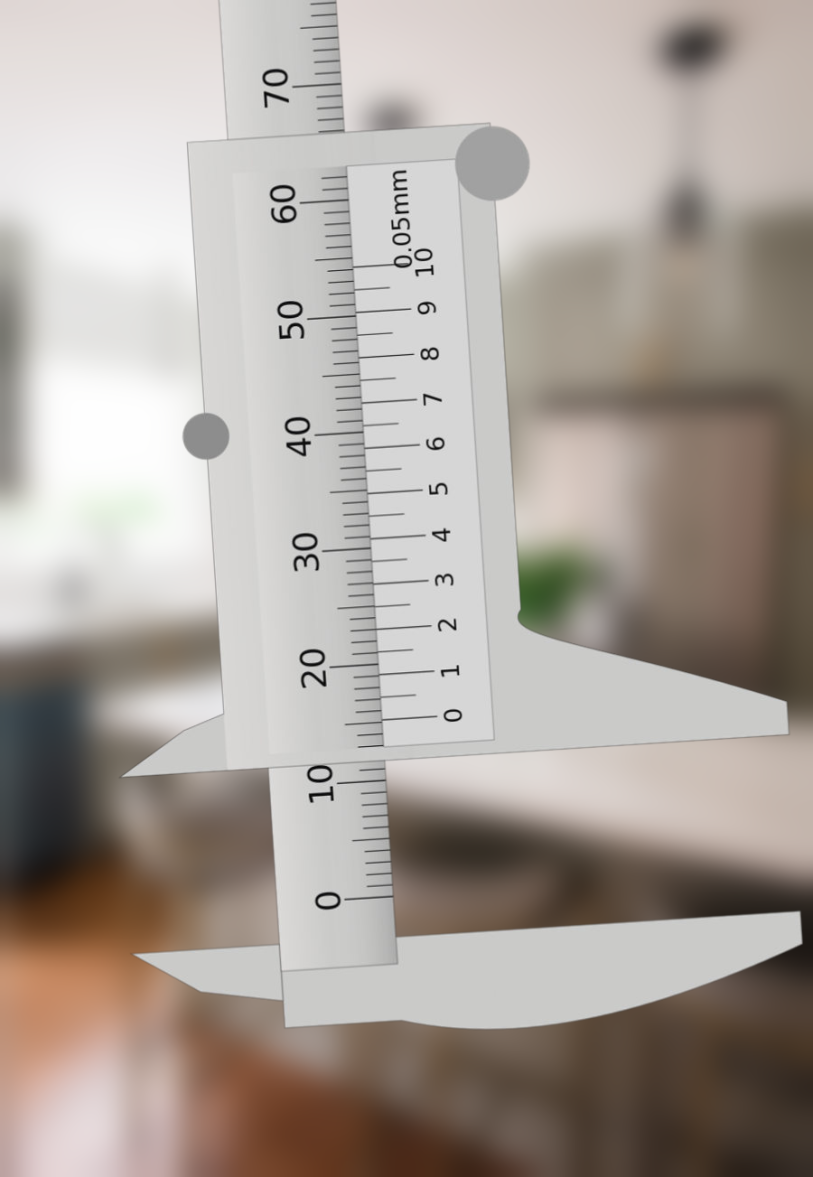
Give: 15.2,mm
